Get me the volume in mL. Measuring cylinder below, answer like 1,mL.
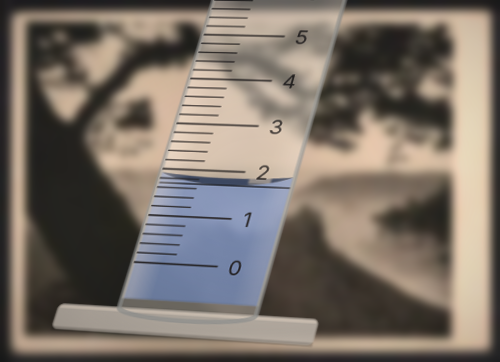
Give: 1.7,mL
